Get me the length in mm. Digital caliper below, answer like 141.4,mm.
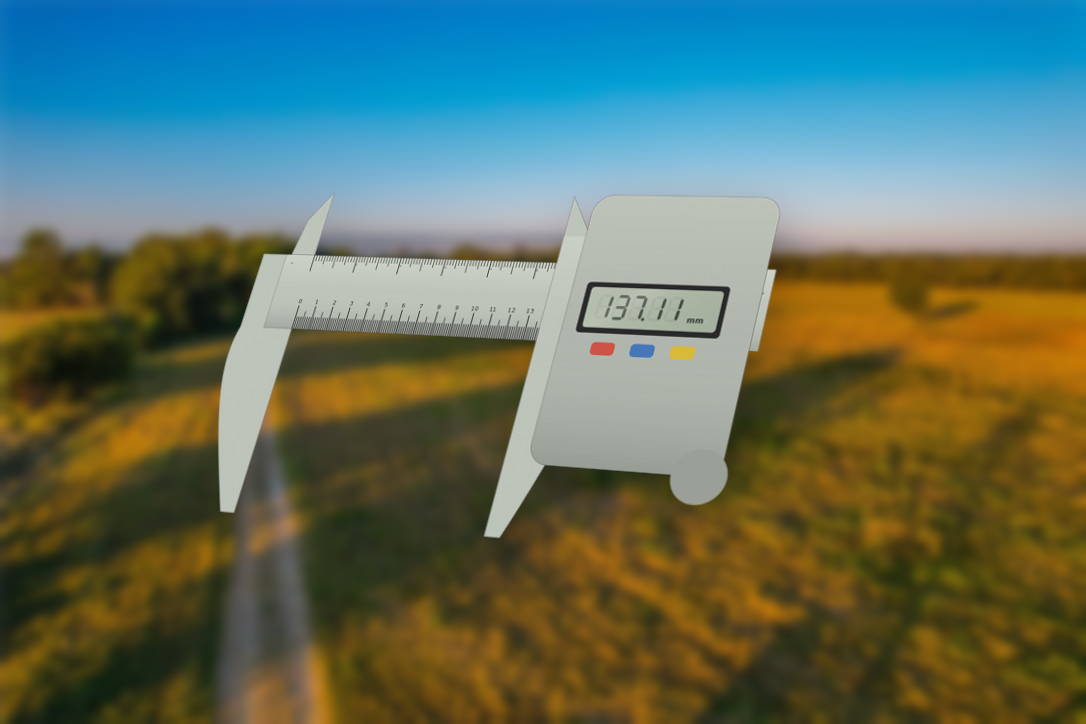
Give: 137.11,mm
